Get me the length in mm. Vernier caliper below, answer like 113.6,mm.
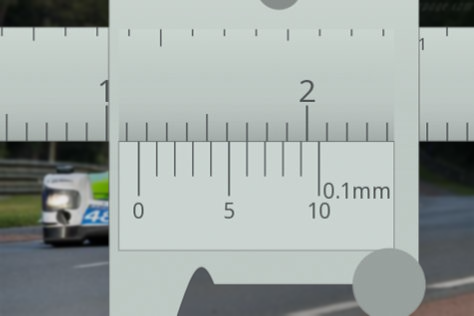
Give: 11.6,mm
